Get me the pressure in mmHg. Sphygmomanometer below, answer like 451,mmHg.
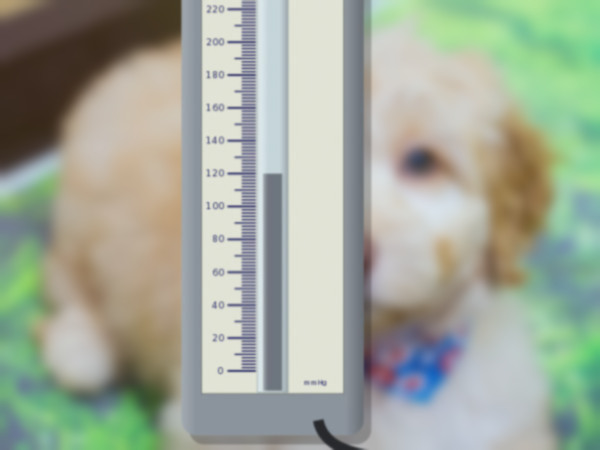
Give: 120,mmHg
